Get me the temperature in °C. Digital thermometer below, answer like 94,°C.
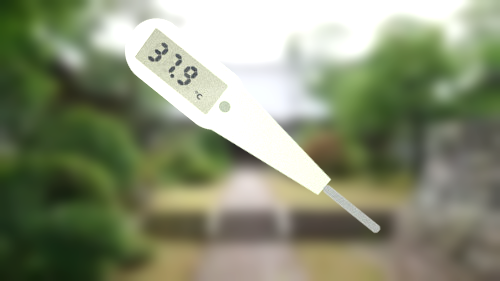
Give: 37.9,°C
